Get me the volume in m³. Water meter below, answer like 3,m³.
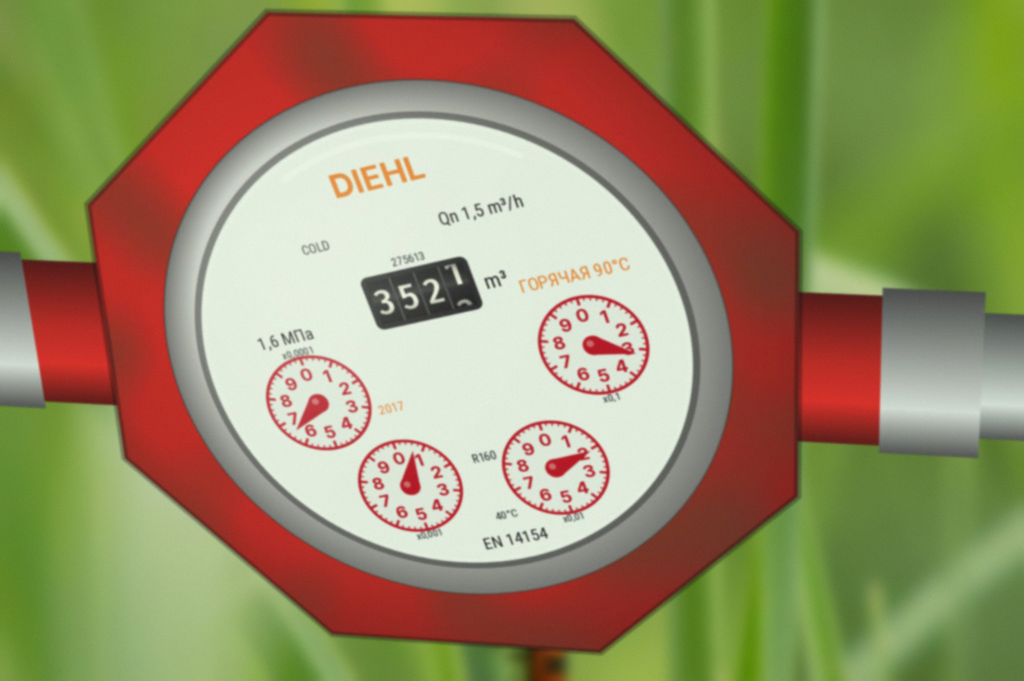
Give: 3521.3206,m³
